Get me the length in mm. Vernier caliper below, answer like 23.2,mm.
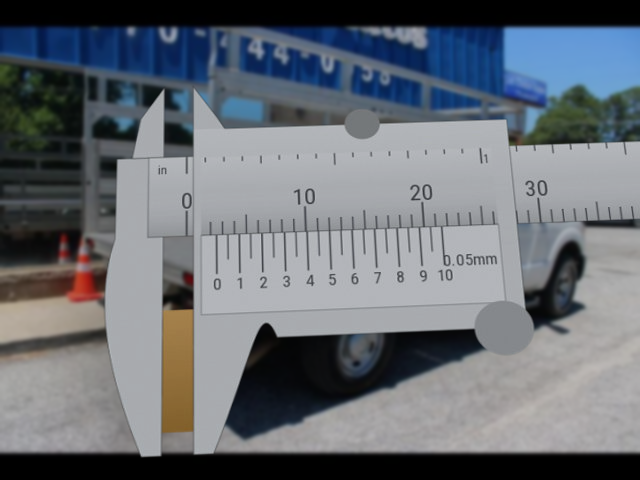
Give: 2.5,mm
